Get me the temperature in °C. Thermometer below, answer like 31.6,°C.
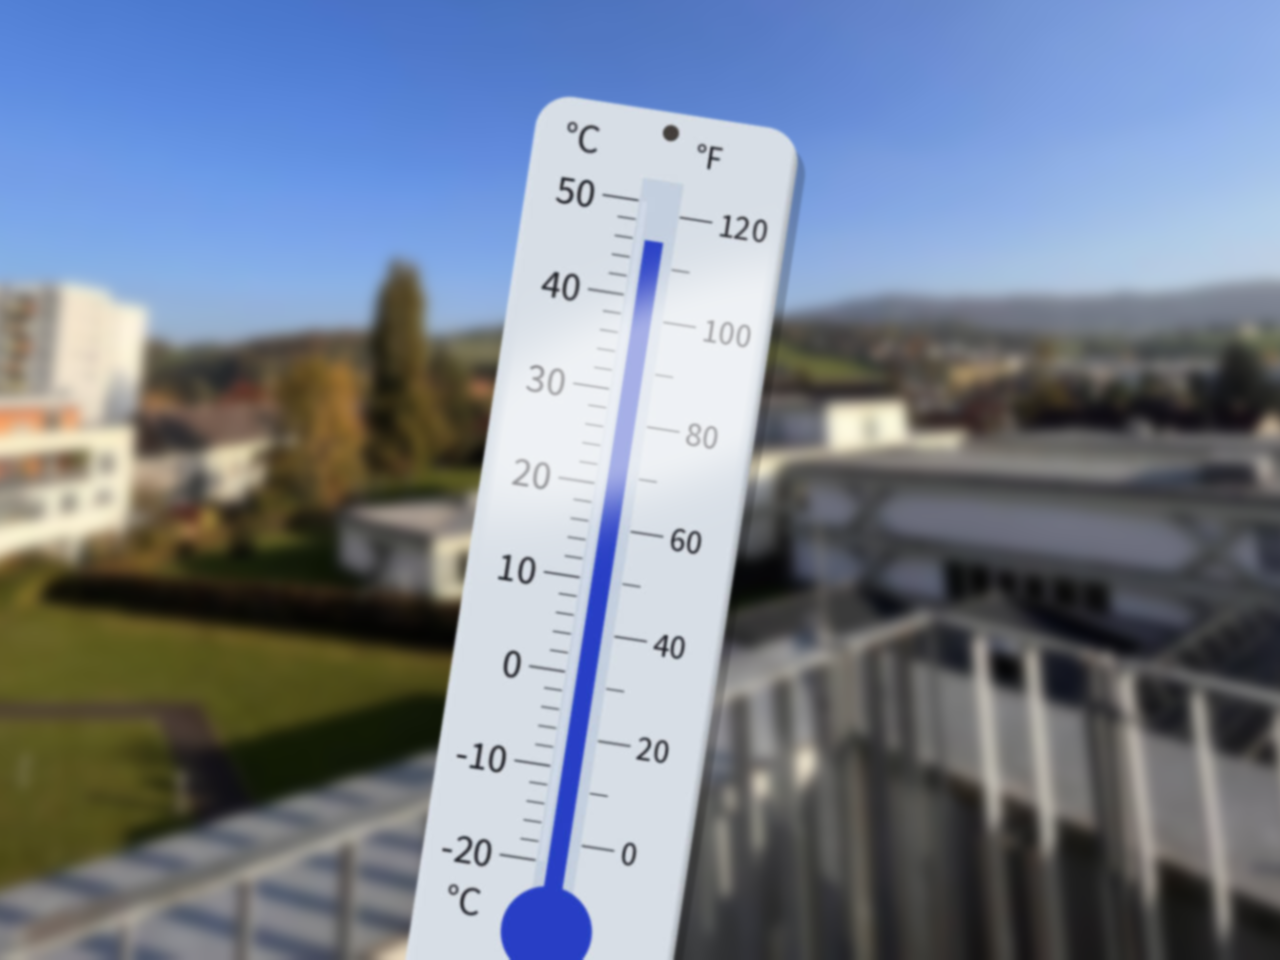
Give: 46,°C
